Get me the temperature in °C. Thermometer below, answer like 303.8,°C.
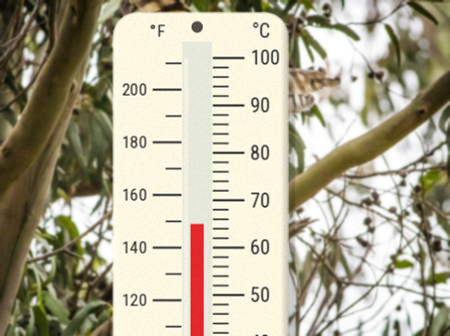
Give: 65,°C
